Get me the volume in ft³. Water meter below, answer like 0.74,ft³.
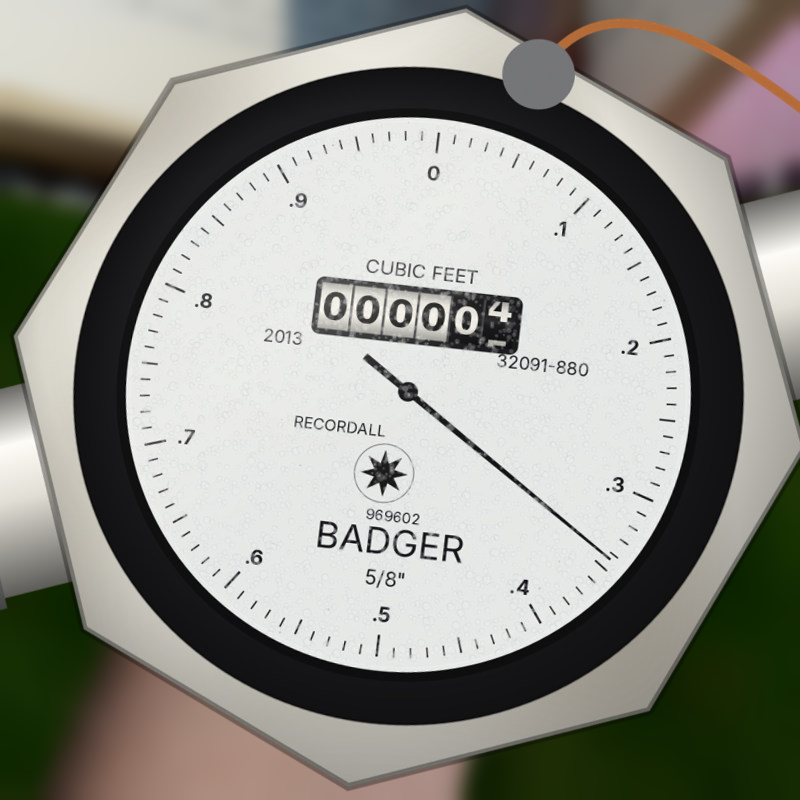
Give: 4.34,ft³
